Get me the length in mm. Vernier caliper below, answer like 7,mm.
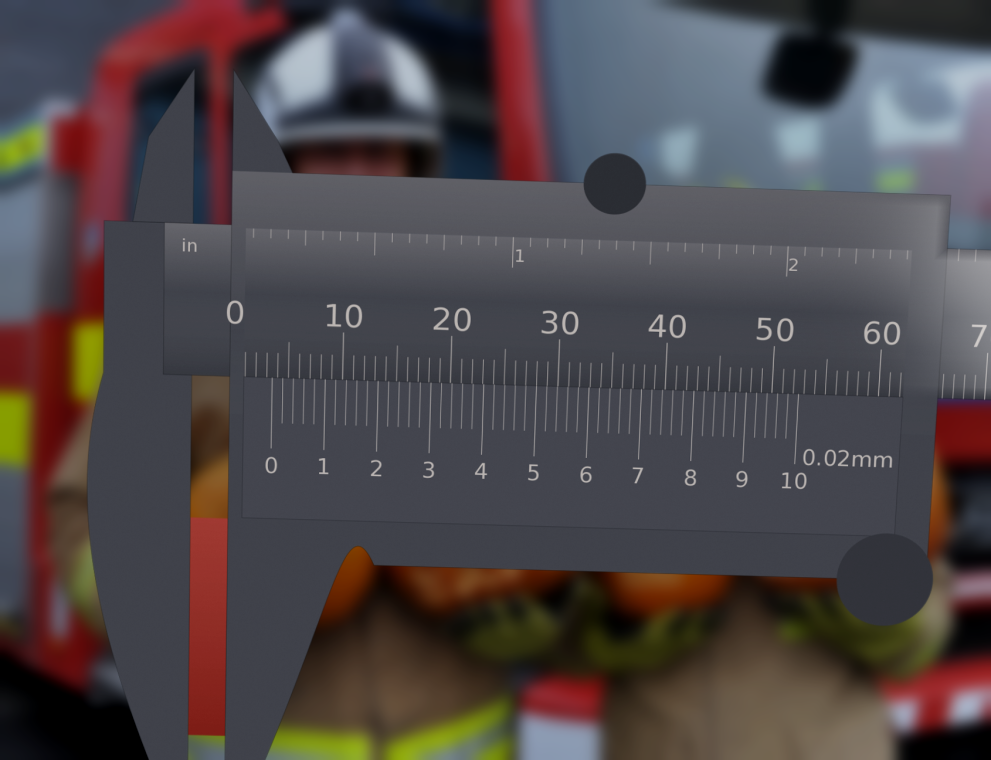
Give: 3.5,mm
